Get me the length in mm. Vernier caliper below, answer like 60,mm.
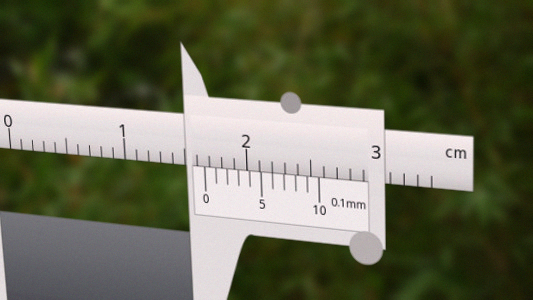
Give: 16.6,mm
